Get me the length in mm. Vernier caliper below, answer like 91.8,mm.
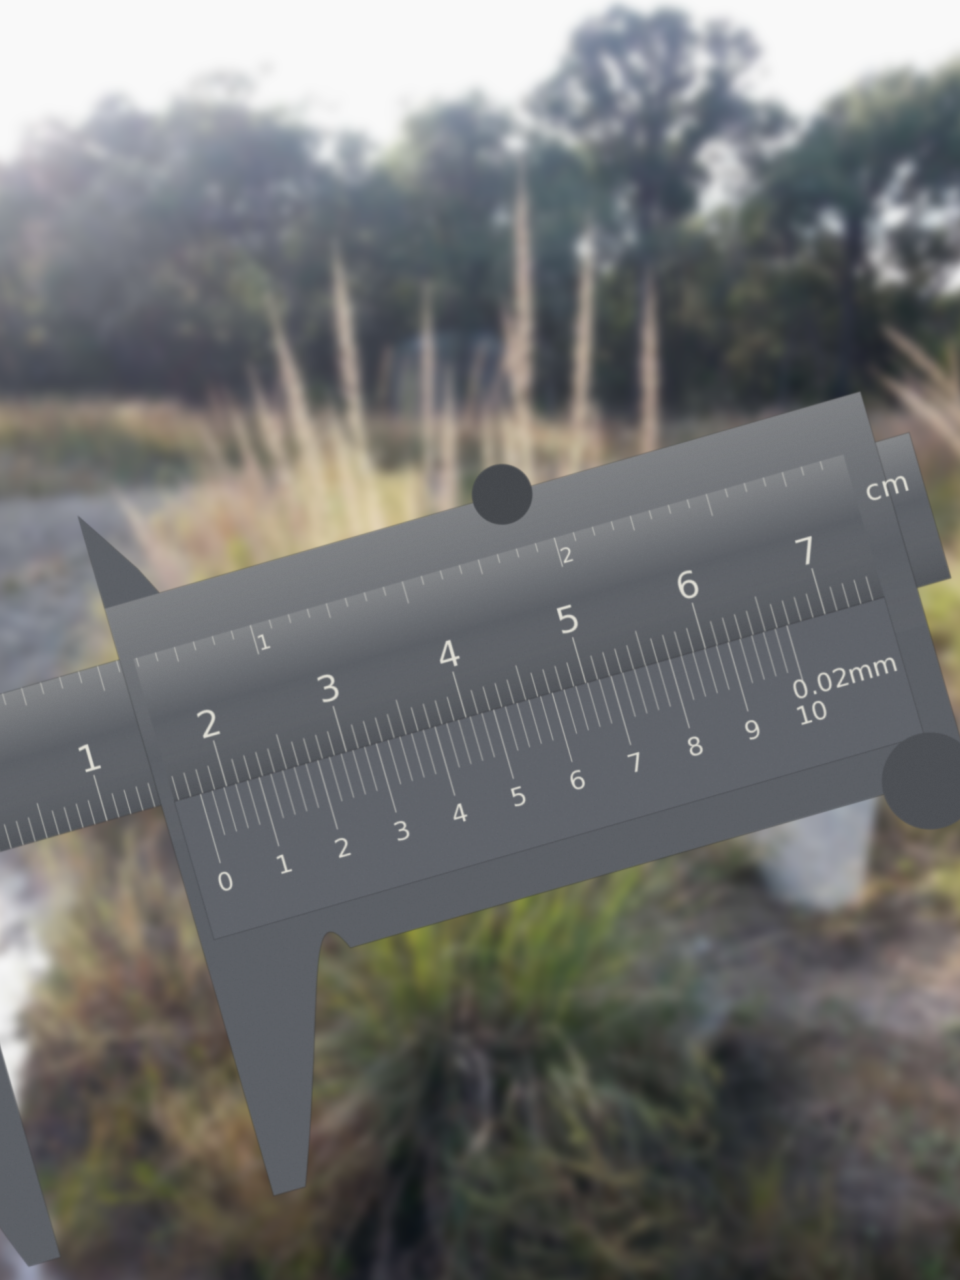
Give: 17.8,mm
